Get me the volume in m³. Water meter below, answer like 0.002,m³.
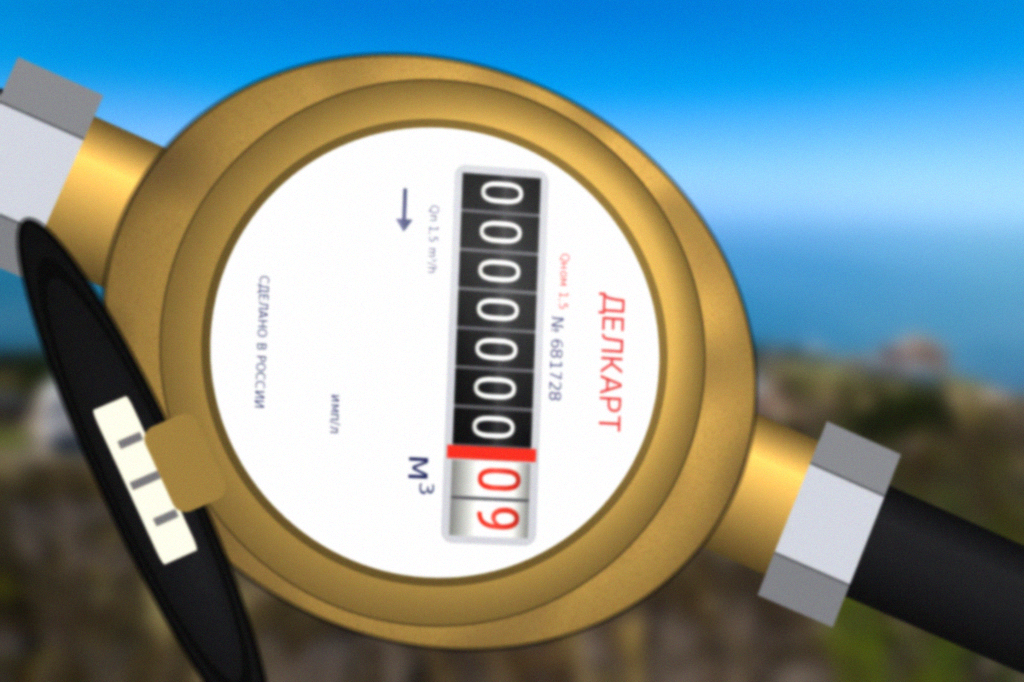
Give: 0.09,m³
